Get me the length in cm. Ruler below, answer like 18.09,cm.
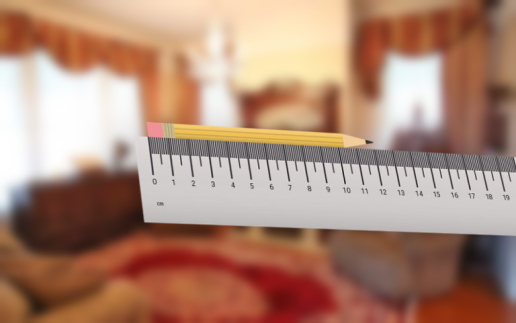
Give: 12,cm
